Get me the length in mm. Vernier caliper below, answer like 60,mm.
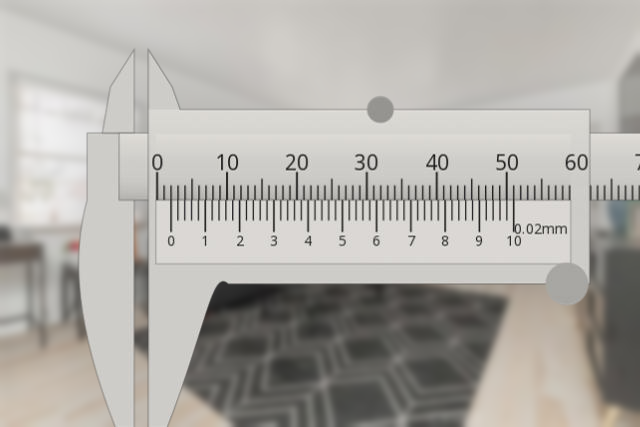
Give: 2.0,mm
